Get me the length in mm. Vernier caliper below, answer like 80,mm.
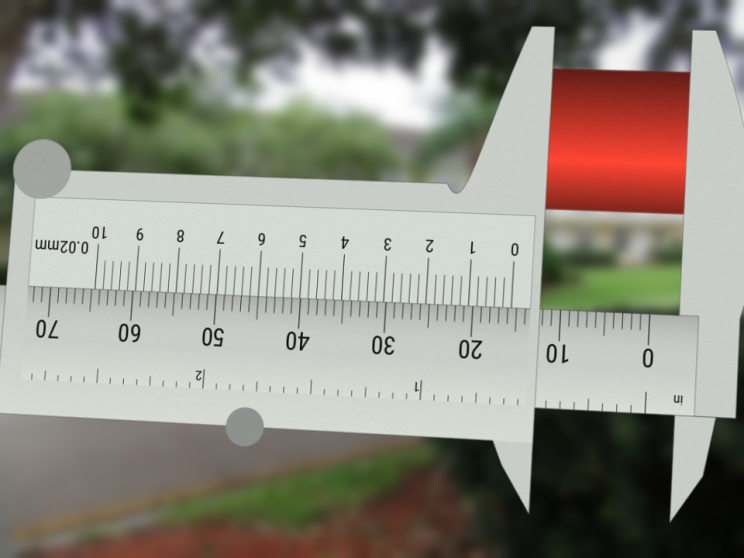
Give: 15.6,mm
